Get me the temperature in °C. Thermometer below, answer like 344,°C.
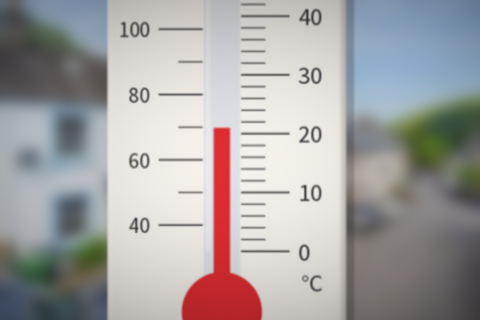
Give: 21,°C
